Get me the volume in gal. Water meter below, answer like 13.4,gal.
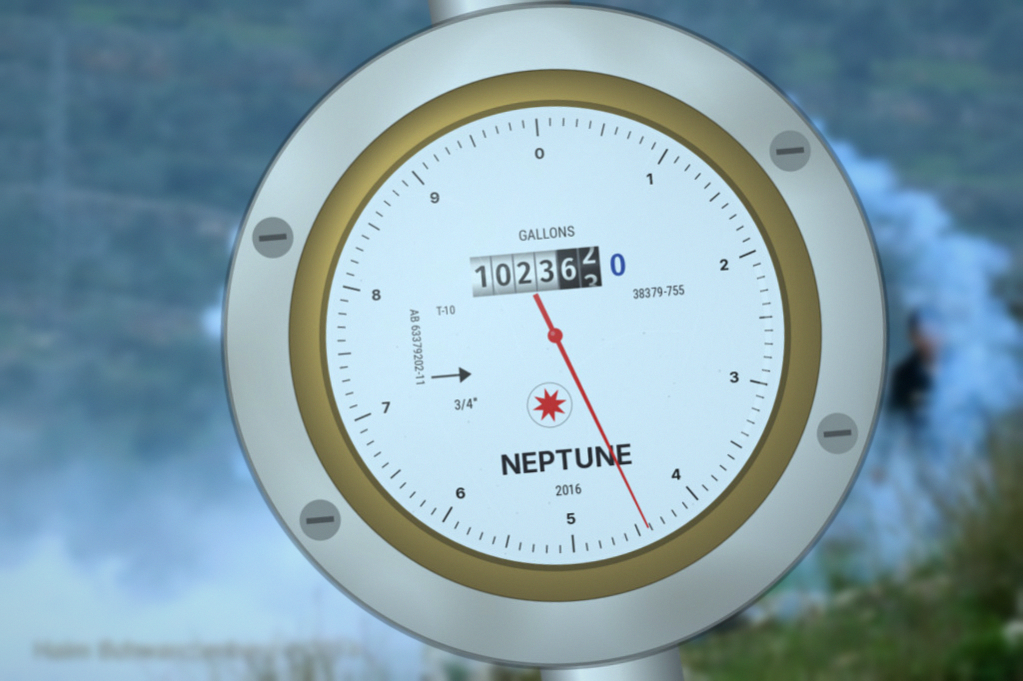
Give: 1023624.4,gal
